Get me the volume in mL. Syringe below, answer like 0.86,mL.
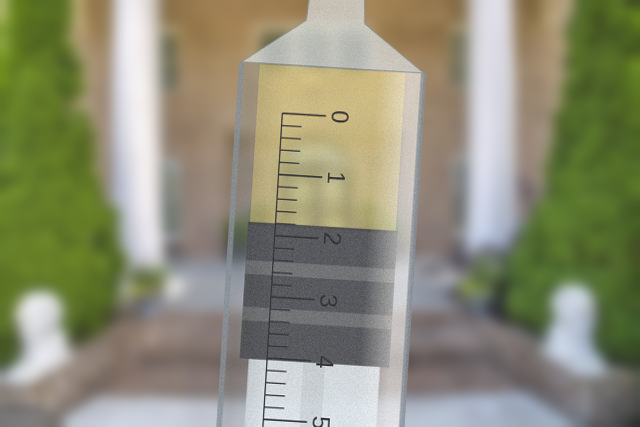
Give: 1.8,mL
